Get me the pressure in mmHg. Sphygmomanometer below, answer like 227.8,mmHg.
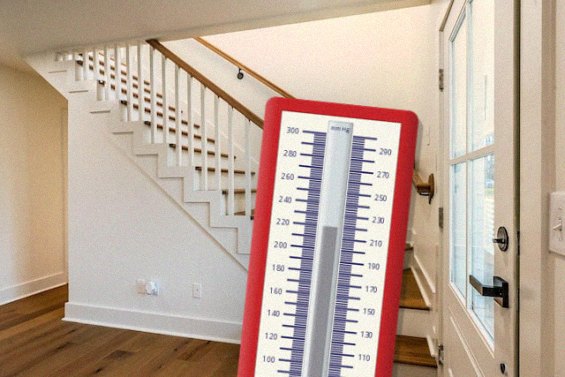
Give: 220,mmHg
